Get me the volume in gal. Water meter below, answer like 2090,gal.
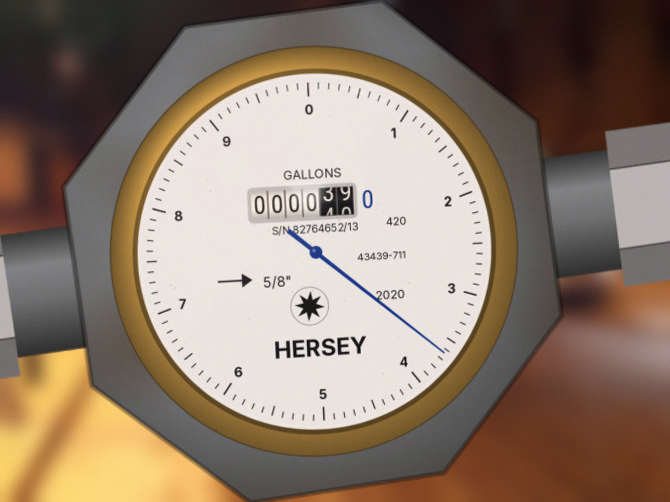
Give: 393.6,gal
